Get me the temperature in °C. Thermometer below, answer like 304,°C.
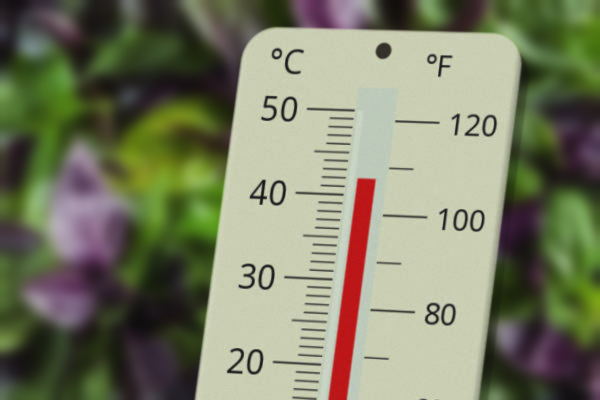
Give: 42,°C
